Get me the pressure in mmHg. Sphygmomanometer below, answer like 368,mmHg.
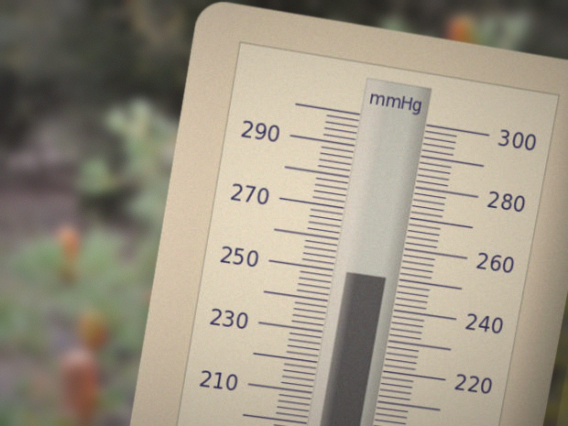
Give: 250,mmHg
